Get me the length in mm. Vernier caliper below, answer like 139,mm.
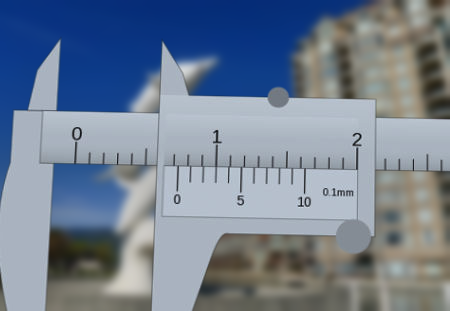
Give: 7.3,mm
